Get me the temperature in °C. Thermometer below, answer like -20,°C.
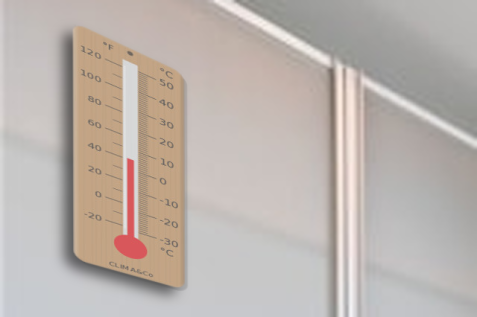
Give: 5,°C
